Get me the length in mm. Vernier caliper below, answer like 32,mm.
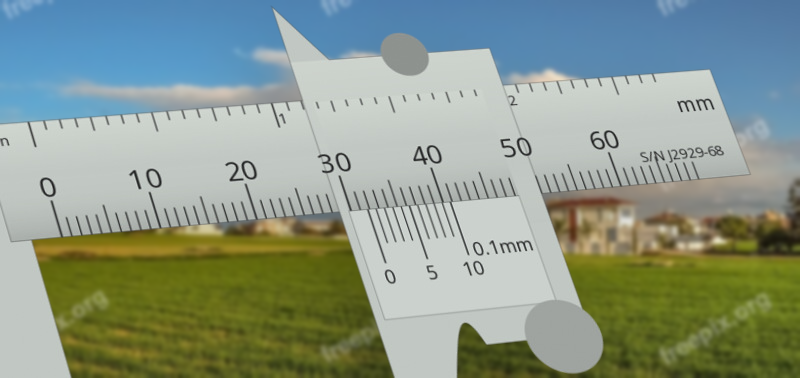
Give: 31.8,mm
